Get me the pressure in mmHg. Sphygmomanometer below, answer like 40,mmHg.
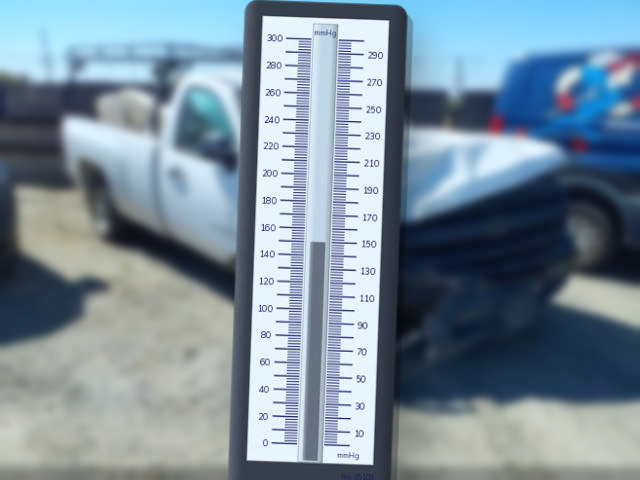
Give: 150,mmHg
